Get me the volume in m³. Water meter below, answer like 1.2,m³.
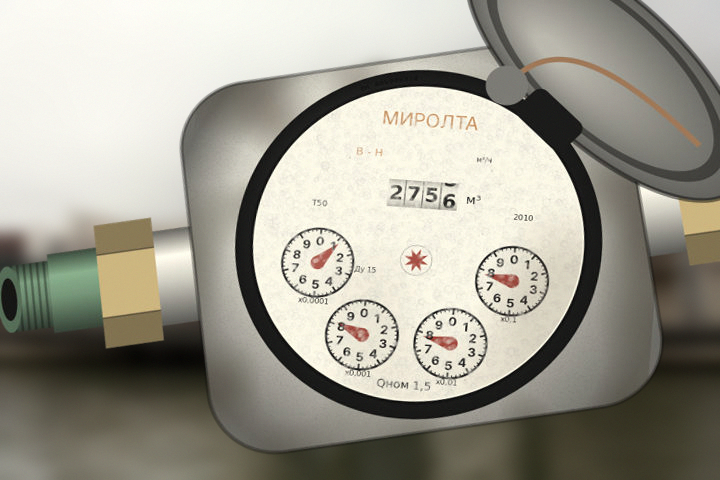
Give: 2755.7781,m³
